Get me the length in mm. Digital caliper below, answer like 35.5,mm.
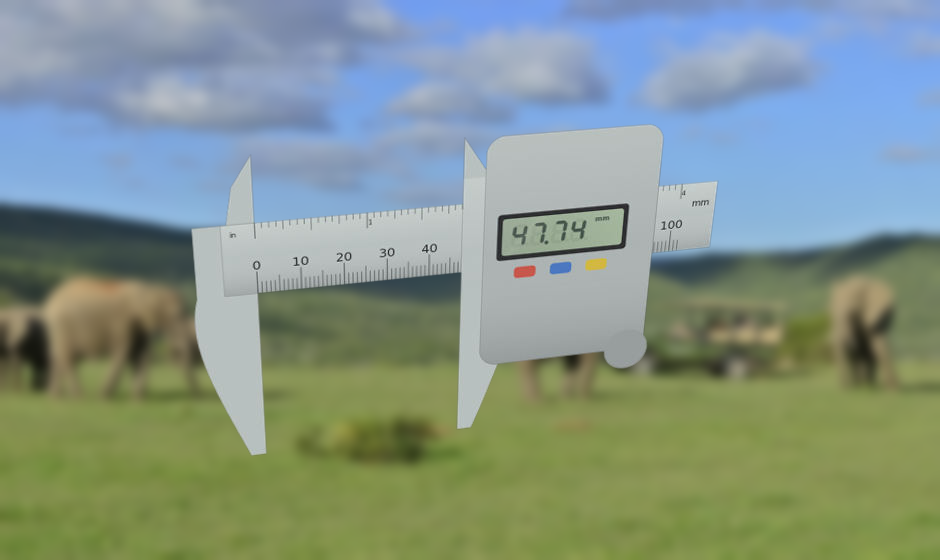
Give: 47.74,mm
